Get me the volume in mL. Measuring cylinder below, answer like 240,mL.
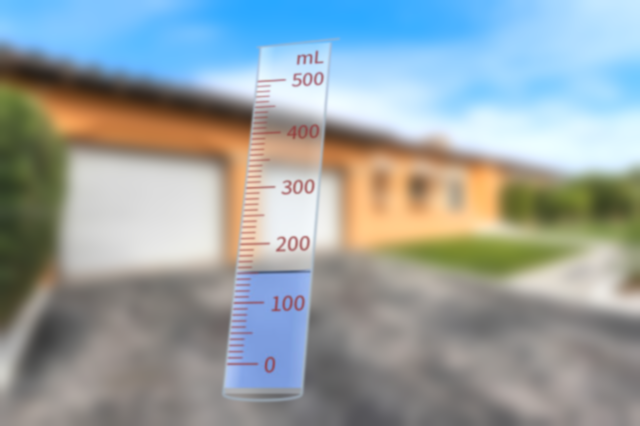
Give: 150,mL
